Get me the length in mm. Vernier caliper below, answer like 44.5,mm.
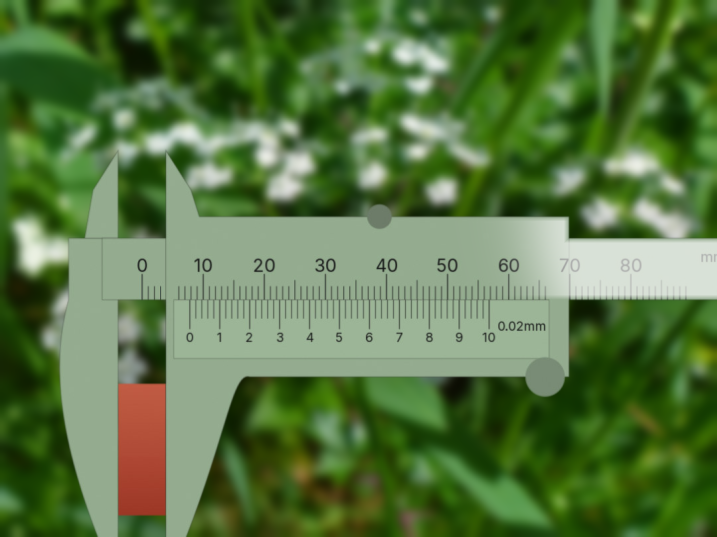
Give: 7.8,mm
